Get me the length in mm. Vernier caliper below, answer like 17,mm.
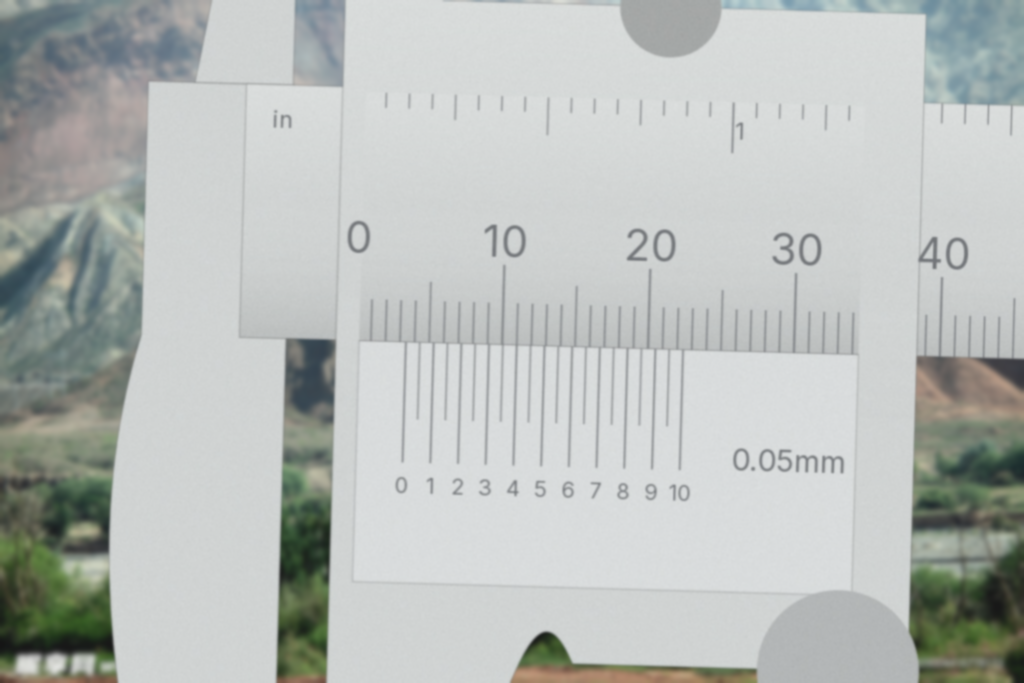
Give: 3.4,mm
